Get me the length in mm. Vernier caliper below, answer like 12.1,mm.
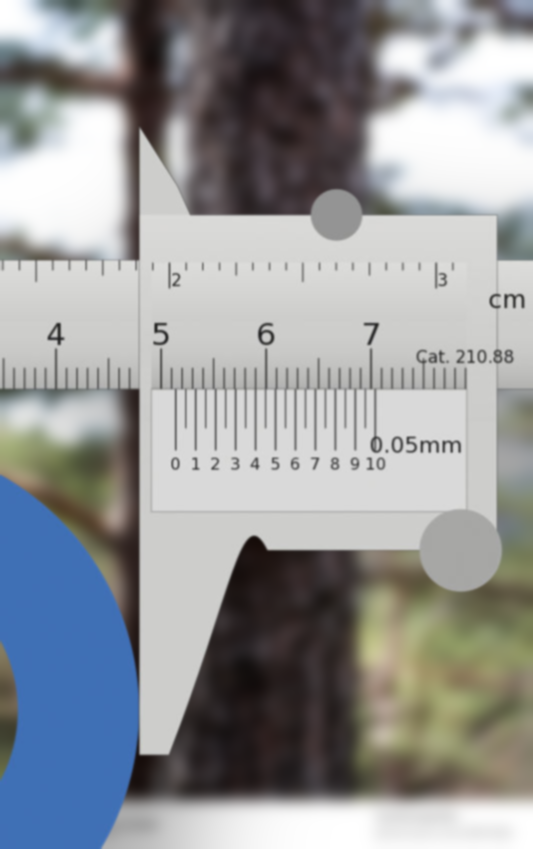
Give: 51.4,mm
